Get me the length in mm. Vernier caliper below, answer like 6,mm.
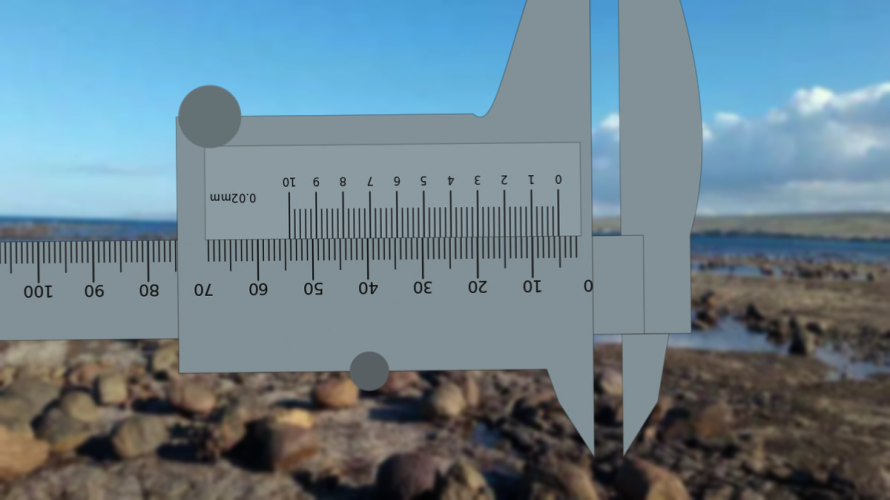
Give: 5.2,mm
